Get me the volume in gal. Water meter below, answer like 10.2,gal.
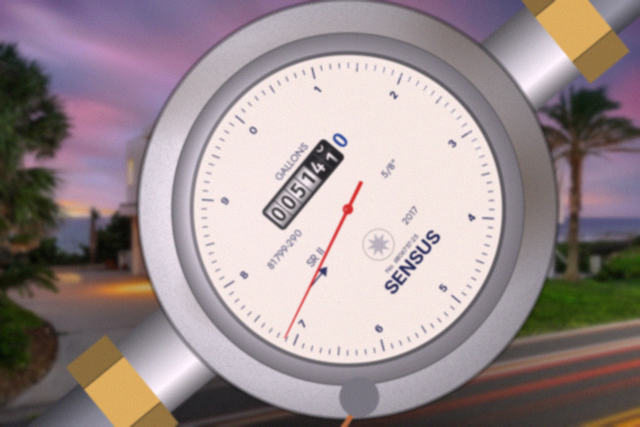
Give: 51407.1,gal
